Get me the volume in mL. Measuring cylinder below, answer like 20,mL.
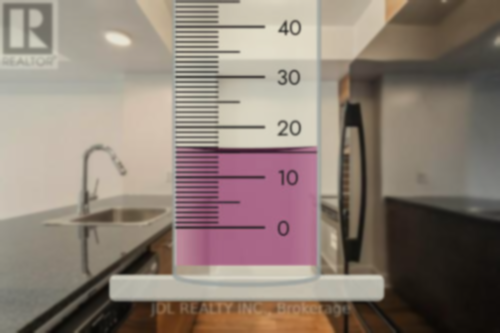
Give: 15,mL
